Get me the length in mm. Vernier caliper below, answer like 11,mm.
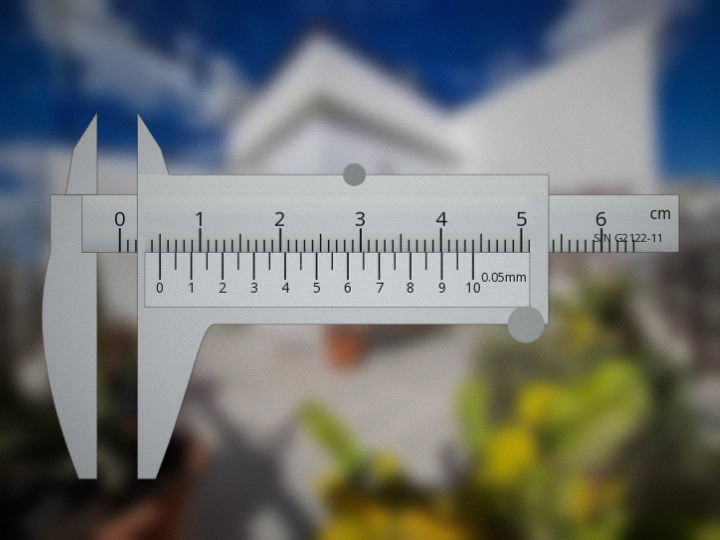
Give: 5.0,mm
